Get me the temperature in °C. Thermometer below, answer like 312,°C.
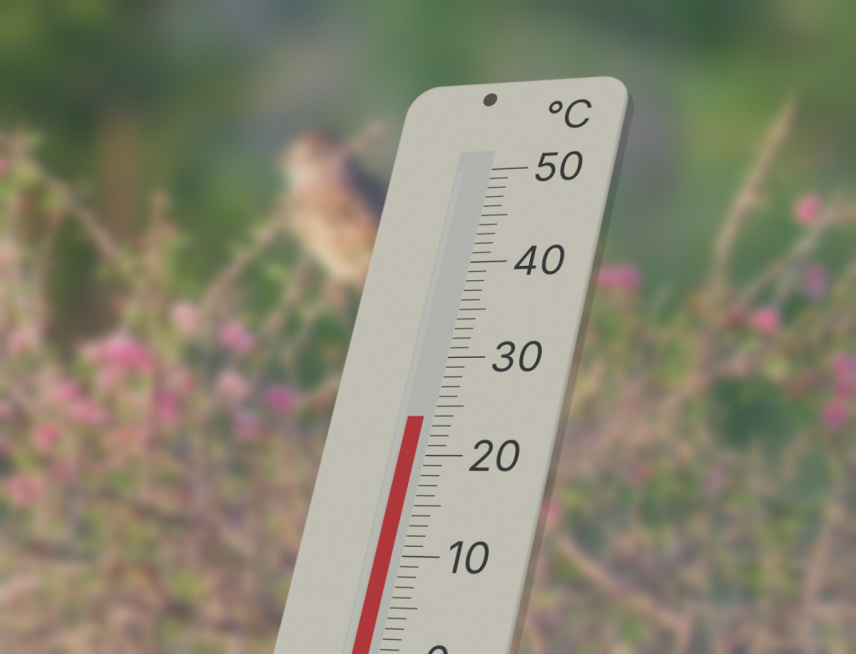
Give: 24,°C
